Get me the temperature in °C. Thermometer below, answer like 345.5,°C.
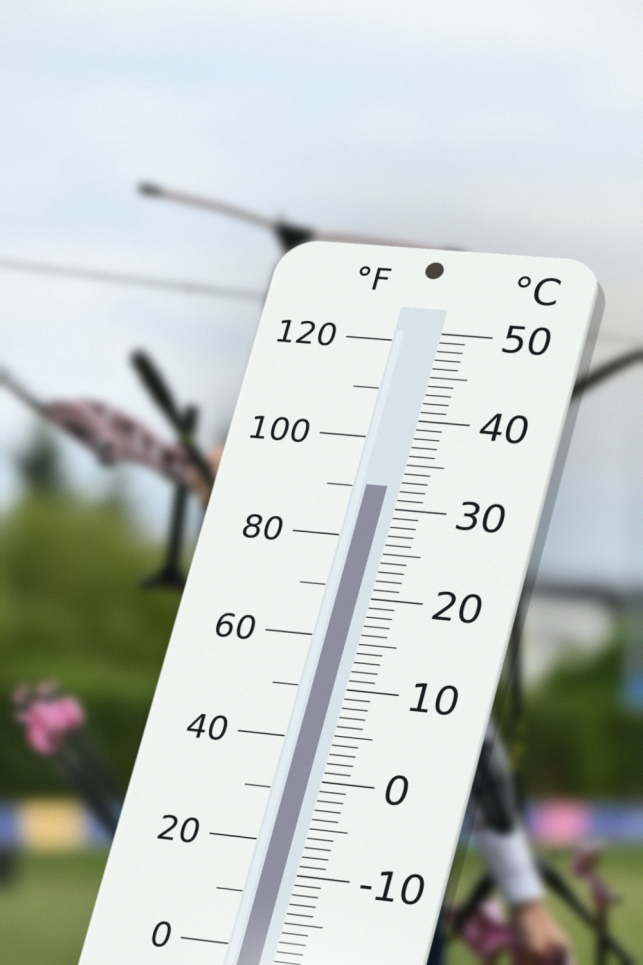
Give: 32.5,°C
